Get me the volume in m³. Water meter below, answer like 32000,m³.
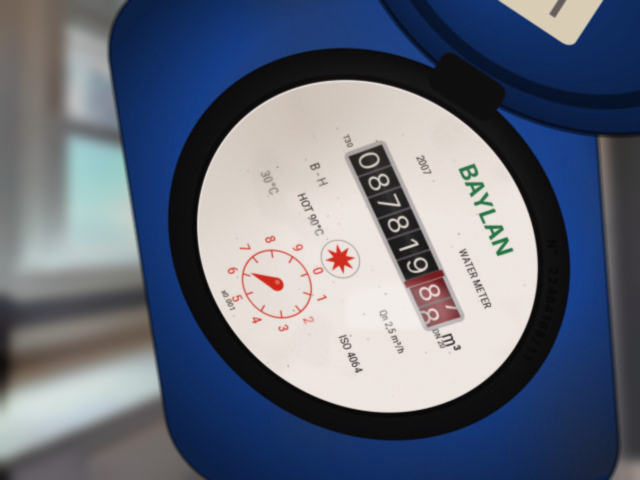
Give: 87819.876,m³
